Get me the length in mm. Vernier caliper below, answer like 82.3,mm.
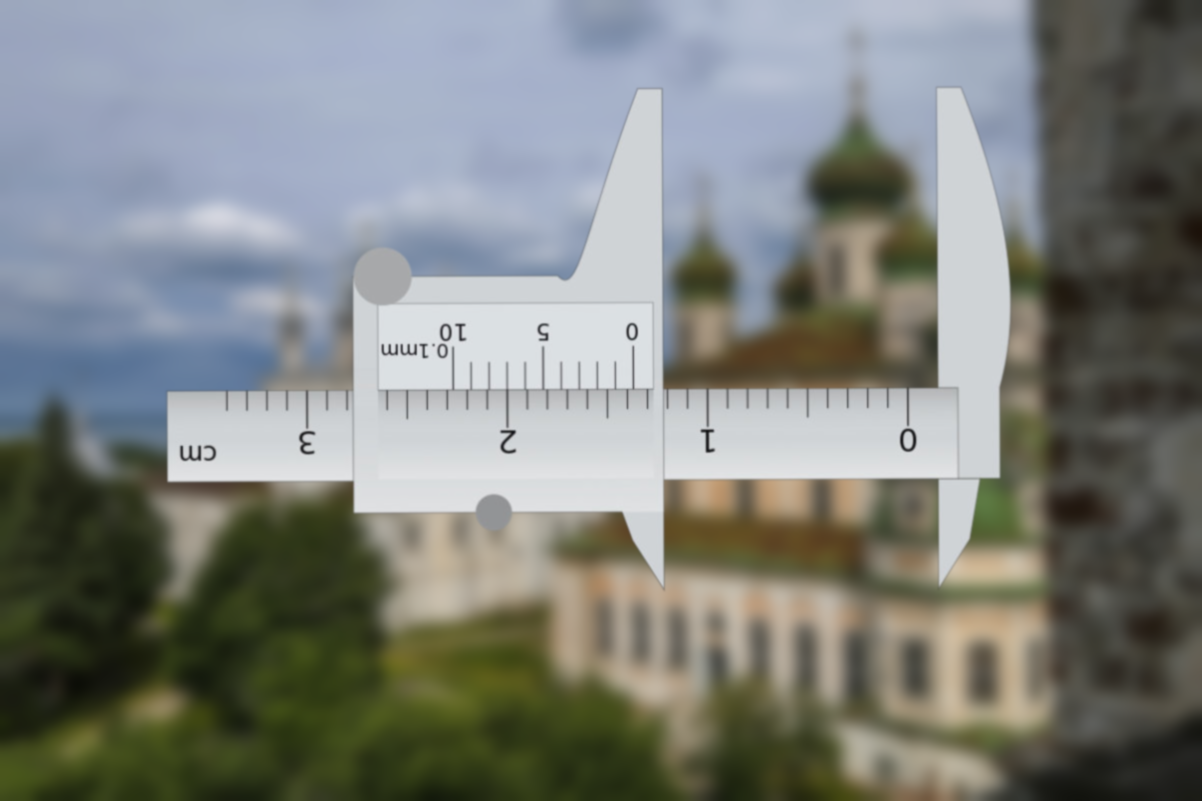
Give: 13.7,mm
